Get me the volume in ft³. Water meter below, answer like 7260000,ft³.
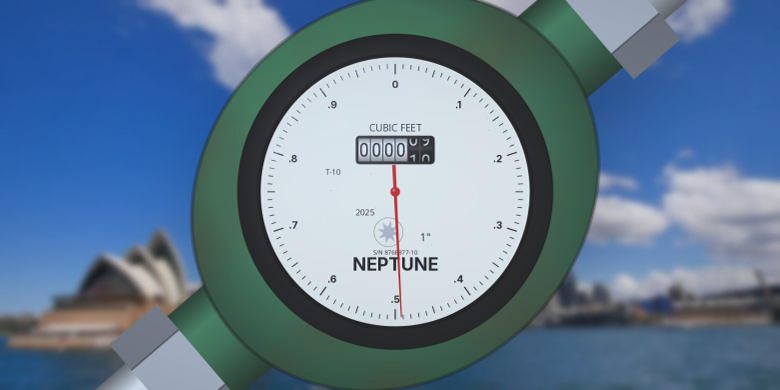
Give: 9.49,ft³
